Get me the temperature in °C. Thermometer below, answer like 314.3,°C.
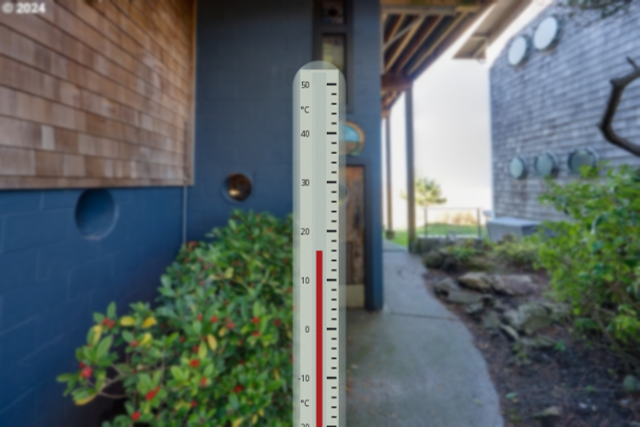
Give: 16,°C
